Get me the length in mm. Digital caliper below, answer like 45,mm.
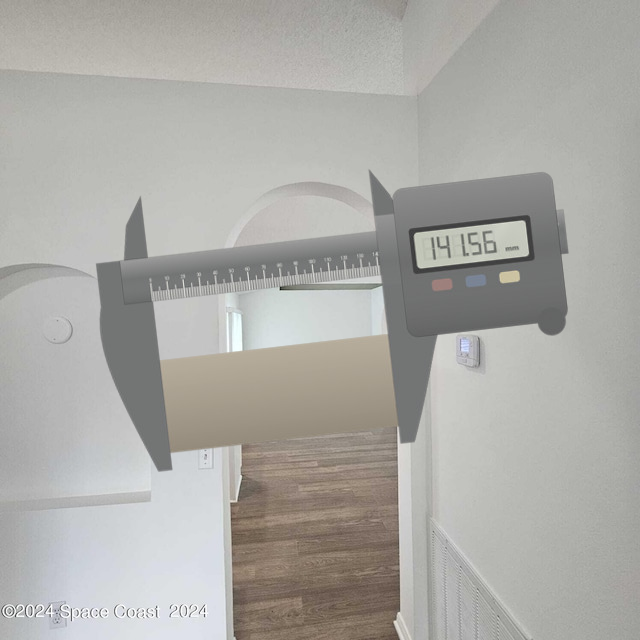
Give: 141.56,mm
